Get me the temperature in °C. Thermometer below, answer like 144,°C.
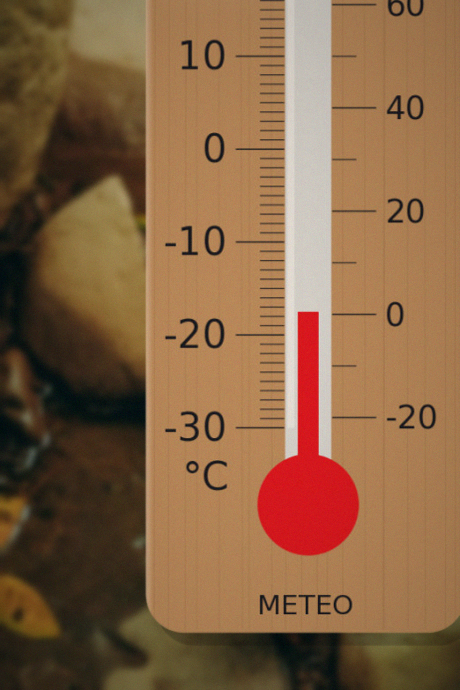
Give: -17.5,°C
